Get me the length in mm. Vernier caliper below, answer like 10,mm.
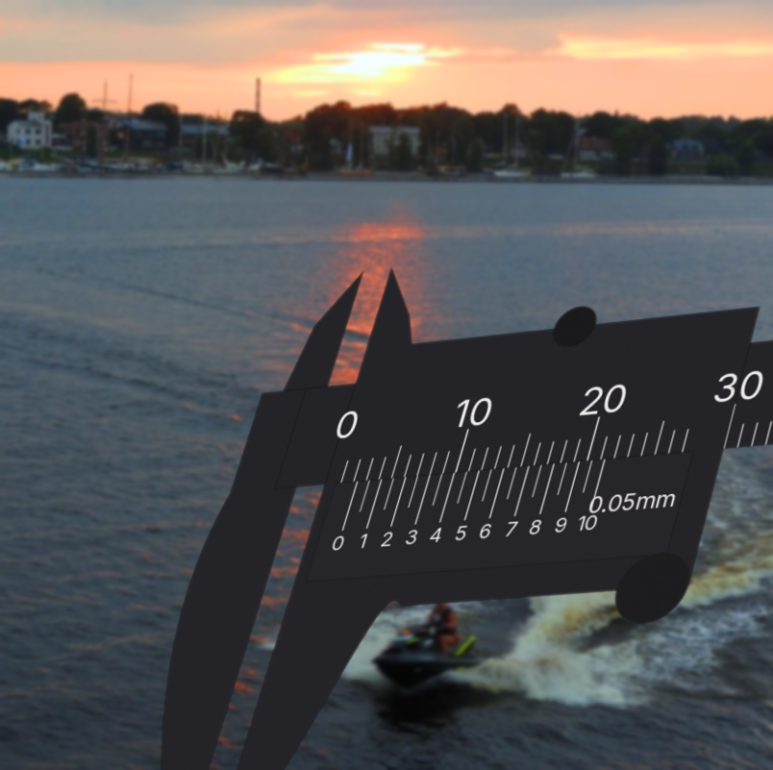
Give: 2.3,mm
